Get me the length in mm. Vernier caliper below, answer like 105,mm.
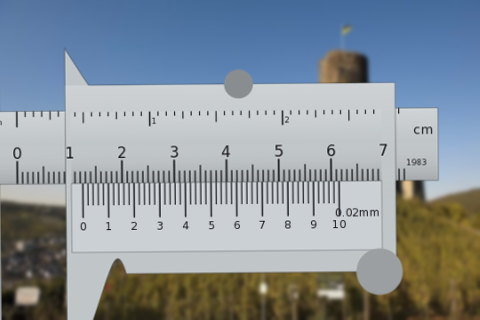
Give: 12.5,mm
